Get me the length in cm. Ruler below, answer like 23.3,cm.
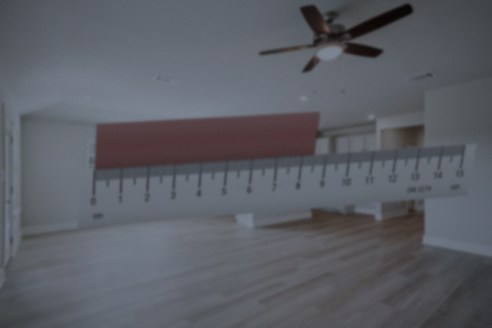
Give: 8.5,cm
